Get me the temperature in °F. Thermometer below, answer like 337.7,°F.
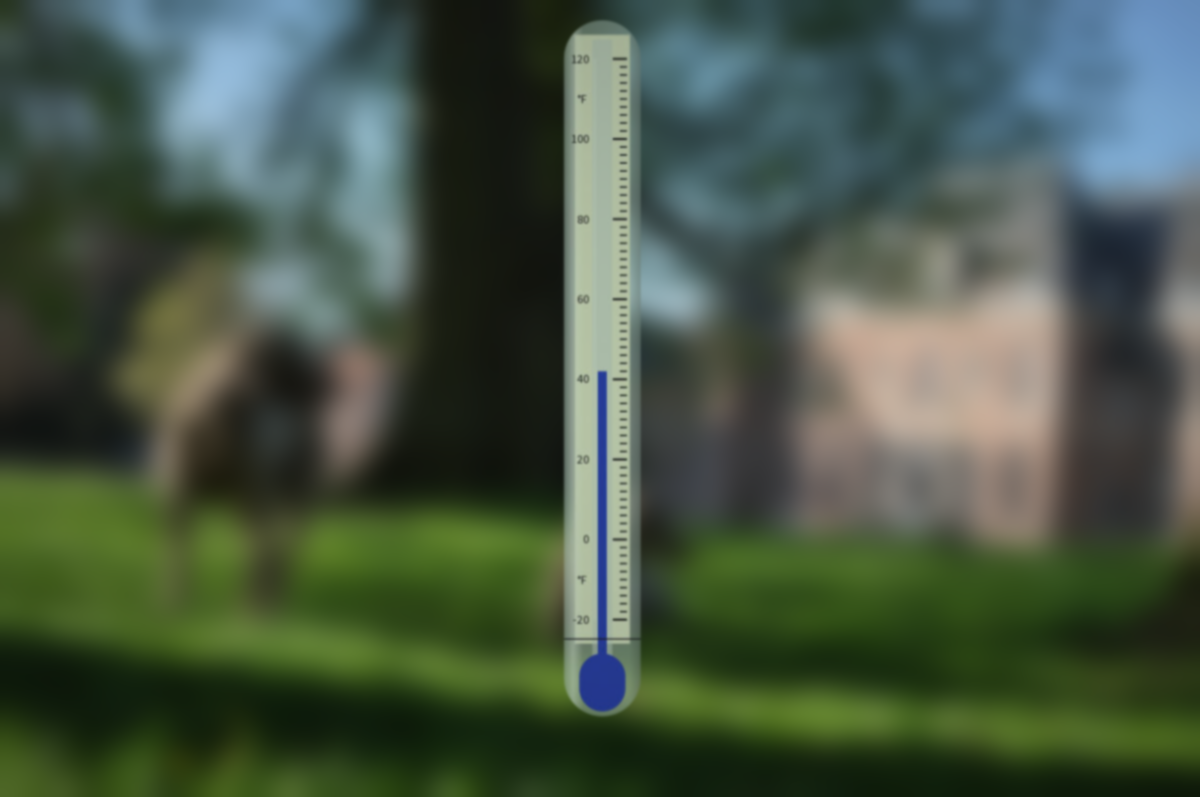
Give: 42,°F
